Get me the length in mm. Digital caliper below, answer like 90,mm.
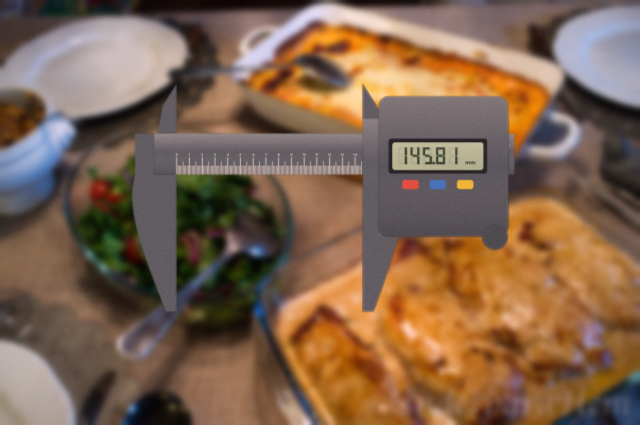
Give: 145.81,mm
